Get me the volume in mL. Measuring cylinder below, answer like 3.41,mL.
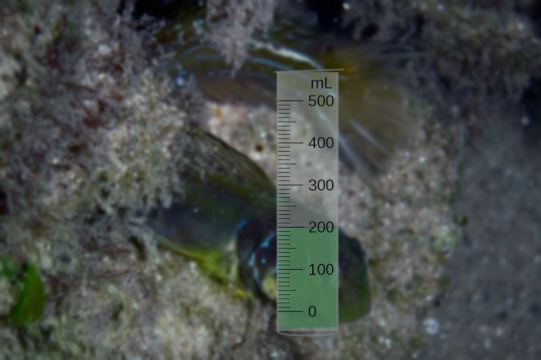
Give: 200,mL
